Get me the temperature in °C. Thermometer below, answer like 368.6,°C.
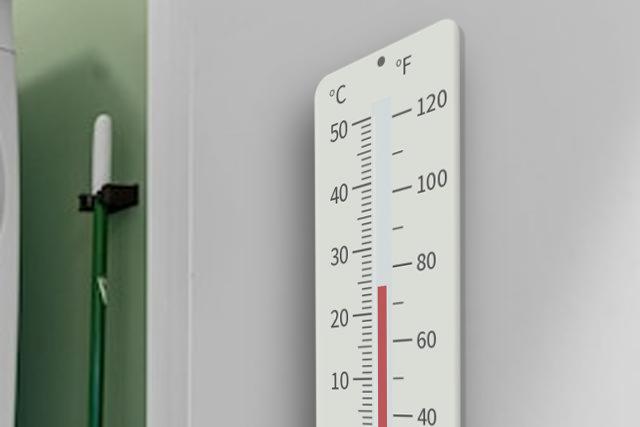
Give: 24,°C
